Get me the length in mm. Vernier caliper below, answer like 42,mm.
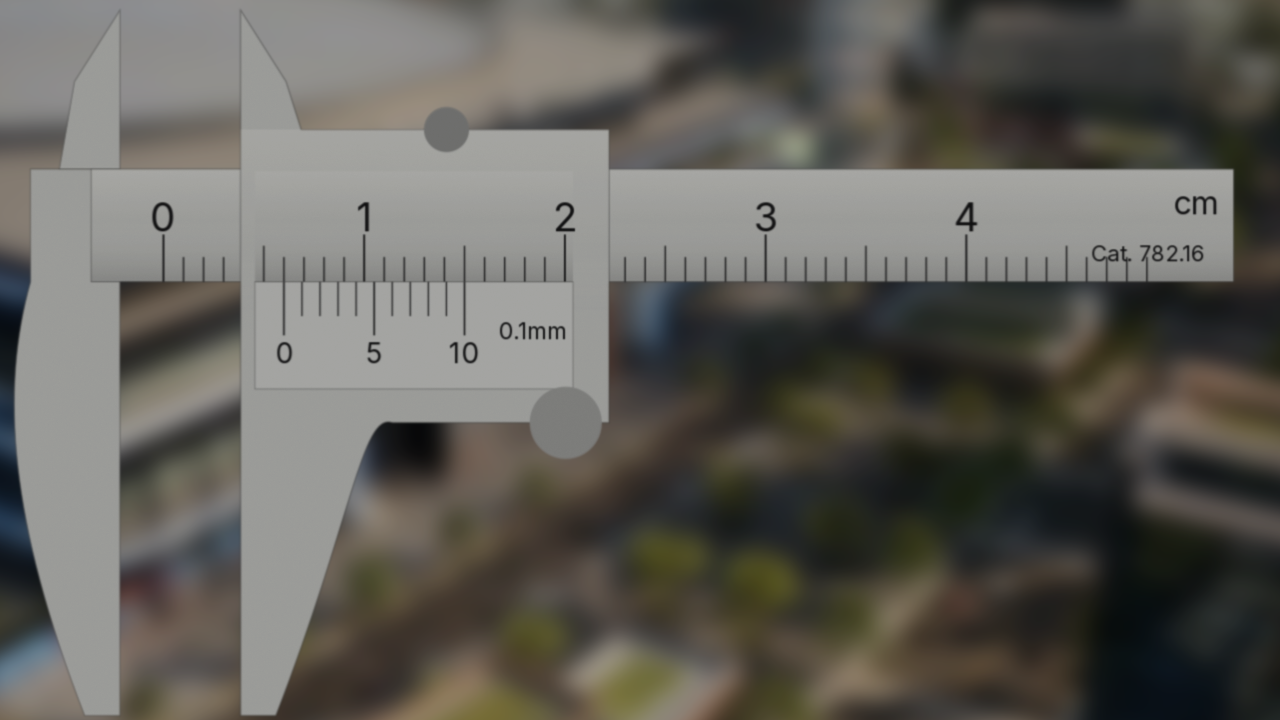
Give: 6.0,mm
